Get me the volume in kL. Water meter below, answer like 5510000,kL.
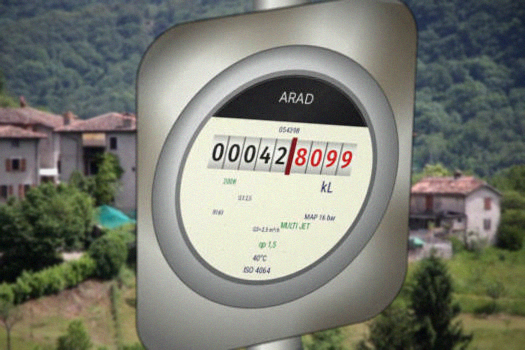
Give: 42.8099,kL
